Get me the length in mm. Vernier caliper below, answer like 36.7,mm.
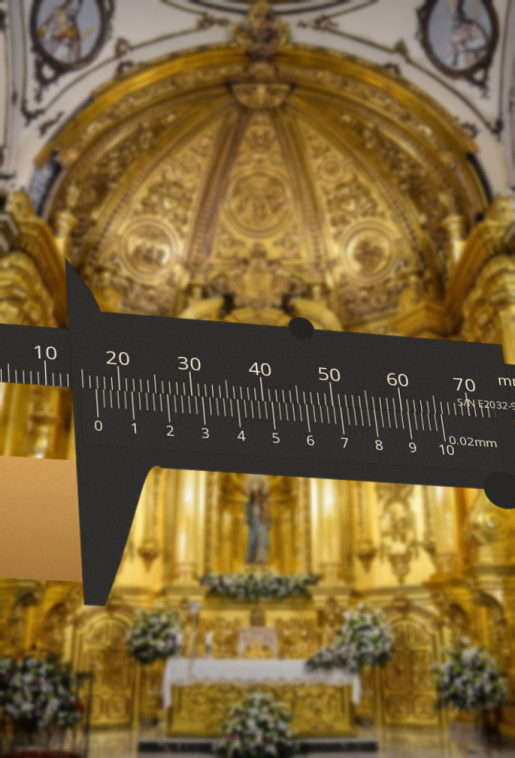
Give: 16.8,mm
